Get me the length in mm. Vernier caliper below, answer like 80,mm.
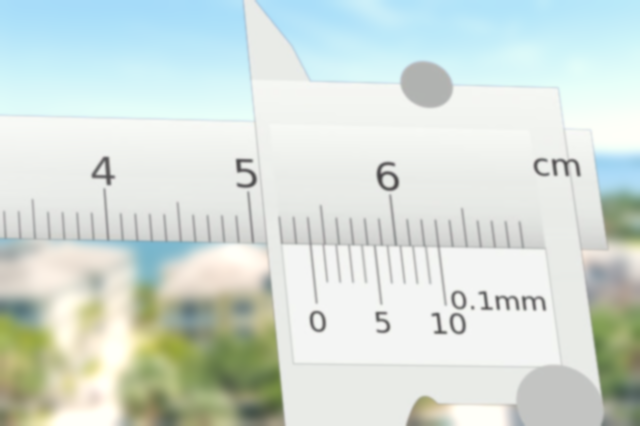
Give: 54.0,mm
